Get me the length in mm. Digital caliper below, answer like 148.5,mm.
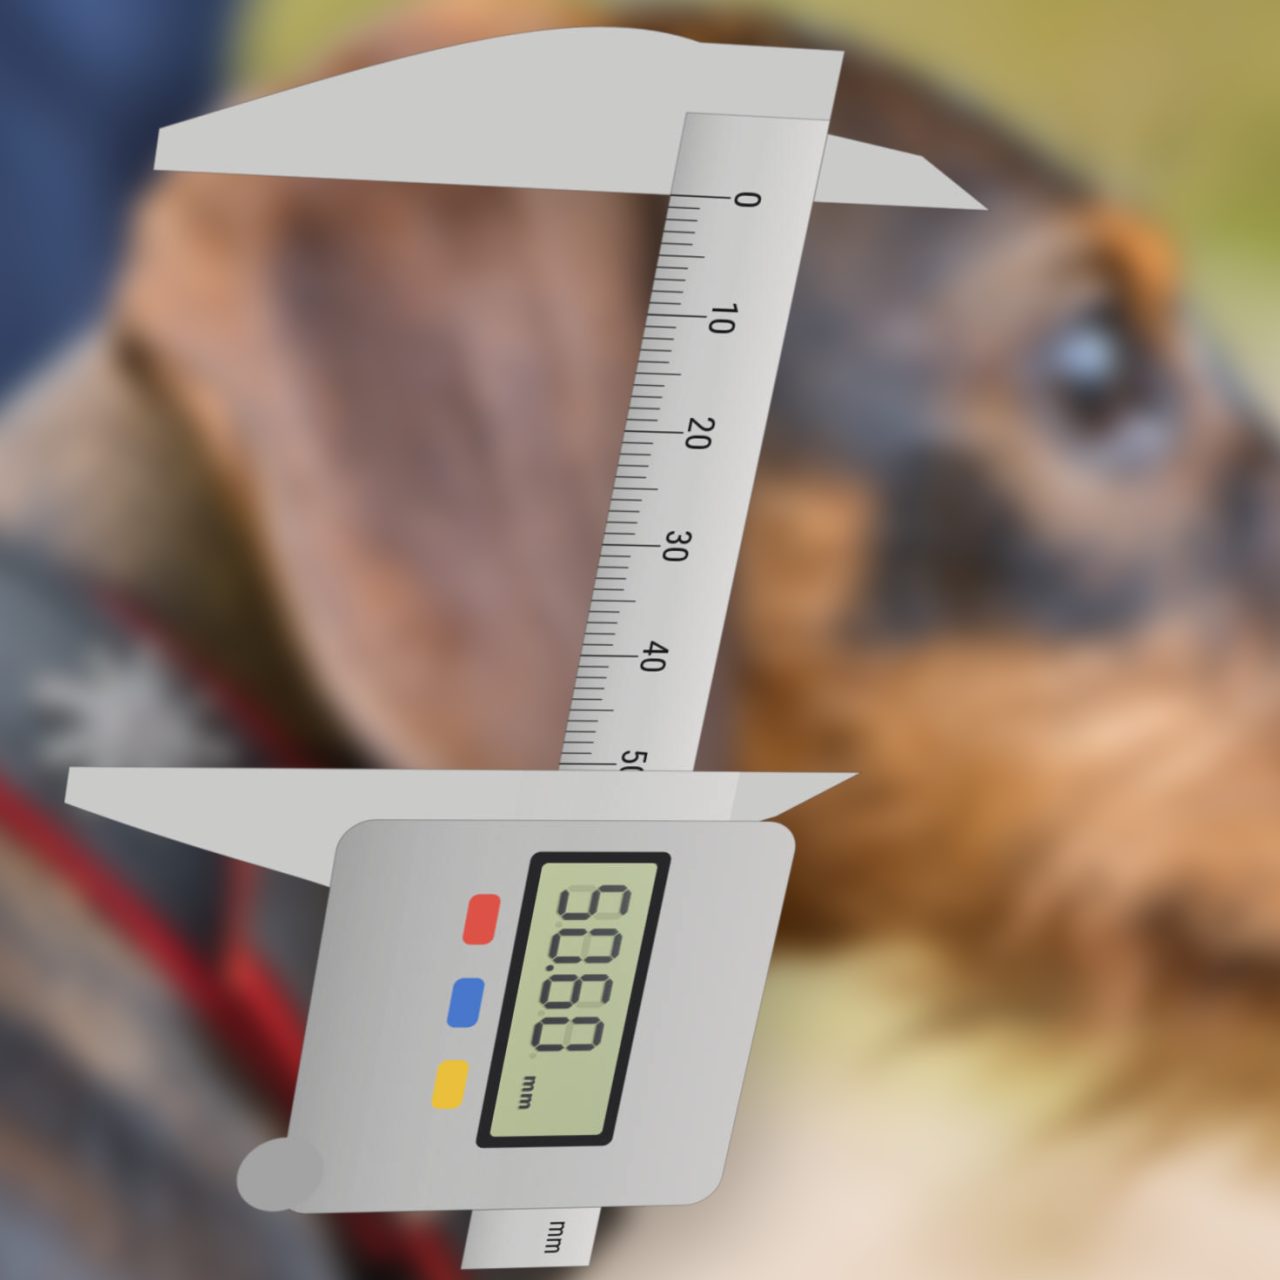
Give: 50.60,mm
